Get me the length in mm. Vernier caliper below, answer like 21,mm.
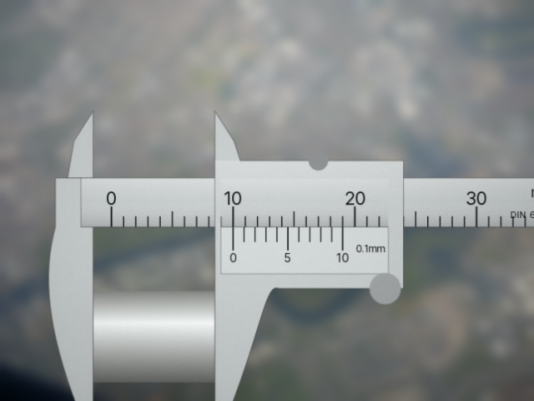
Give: 10.0,mm
